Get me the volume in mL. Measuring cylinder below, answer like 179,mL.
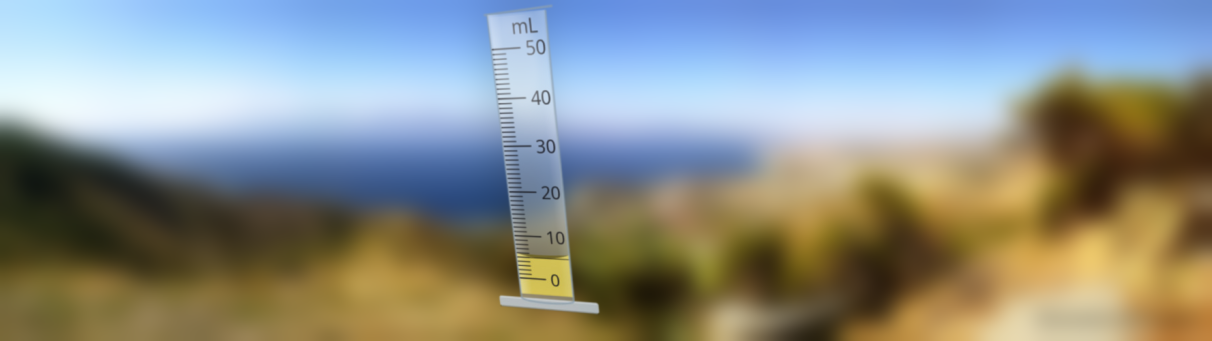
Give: 5,mL
